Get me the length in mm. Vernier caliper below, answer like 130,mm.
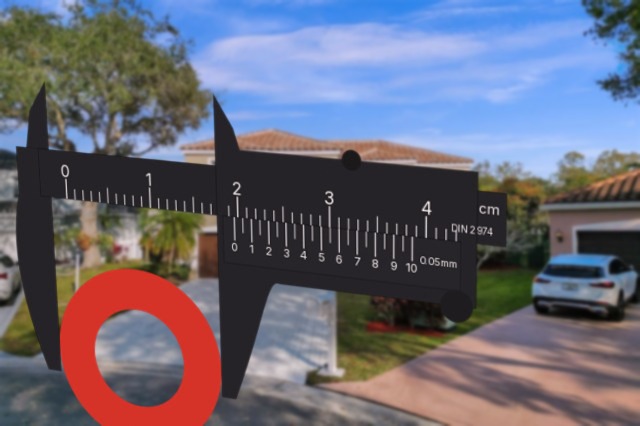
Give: 19.6,mm
